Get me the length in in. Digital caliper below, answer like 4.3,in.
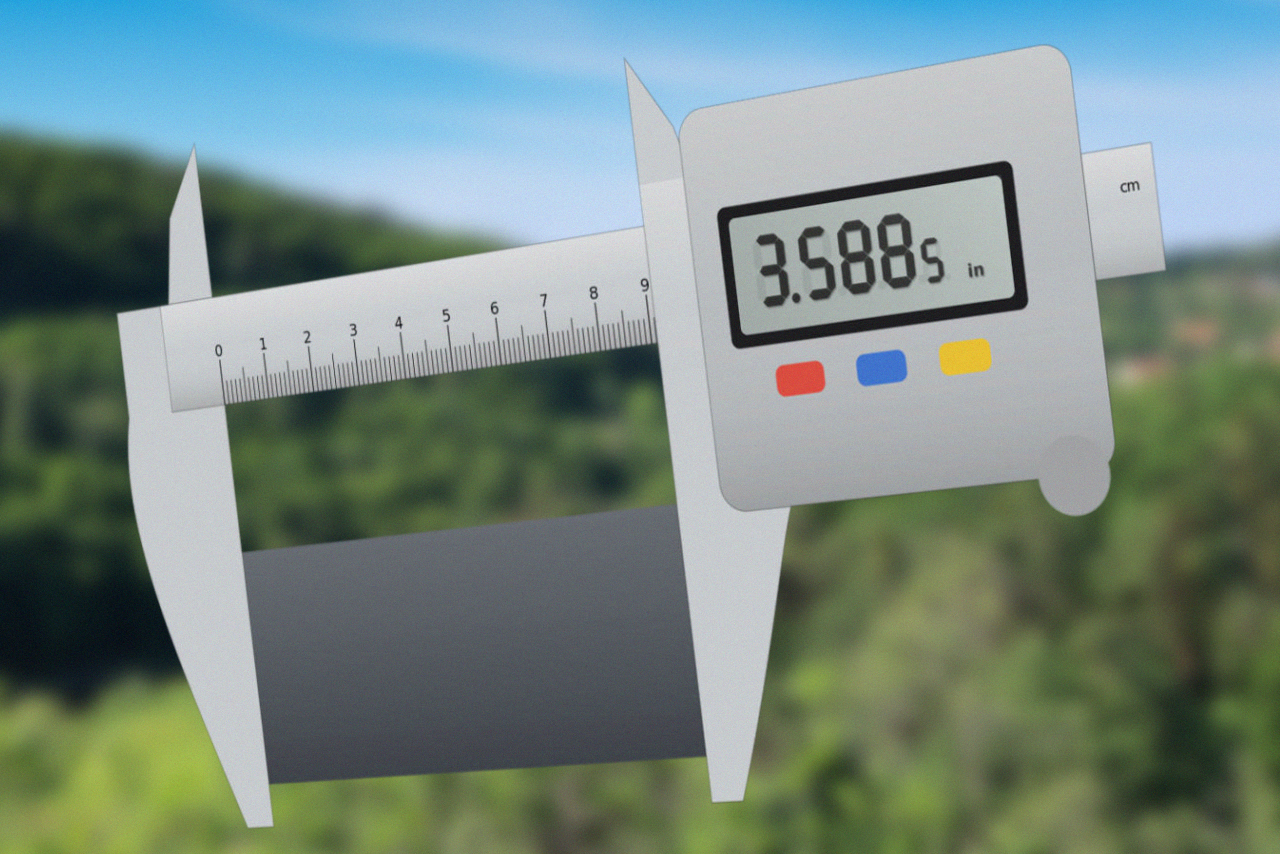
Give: 3.5885,in
